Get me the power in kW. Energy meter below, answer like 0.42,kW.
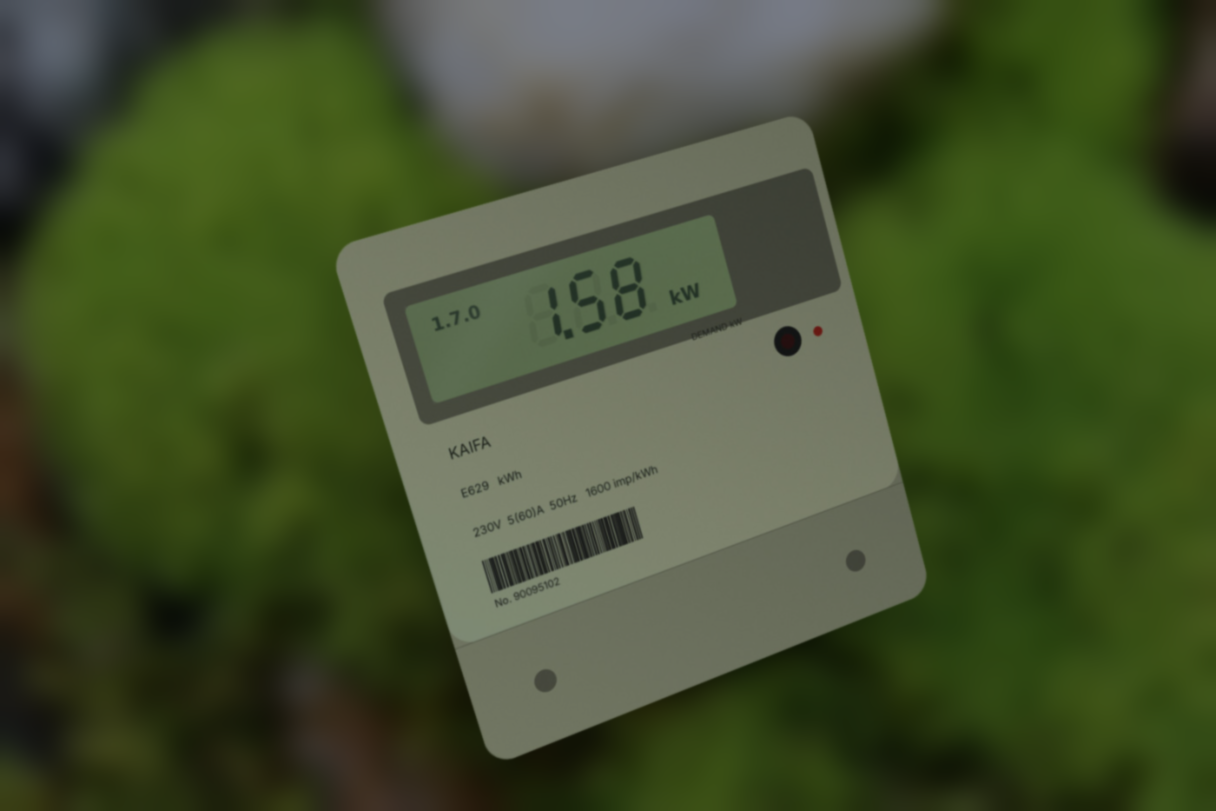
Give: 1.58,kW
